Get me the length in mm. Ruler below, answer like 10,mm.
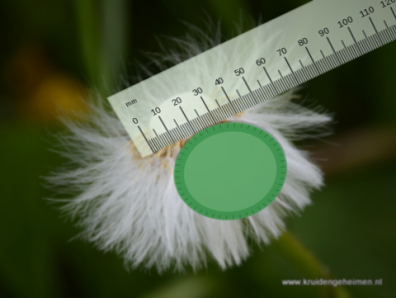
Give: 50,mm
